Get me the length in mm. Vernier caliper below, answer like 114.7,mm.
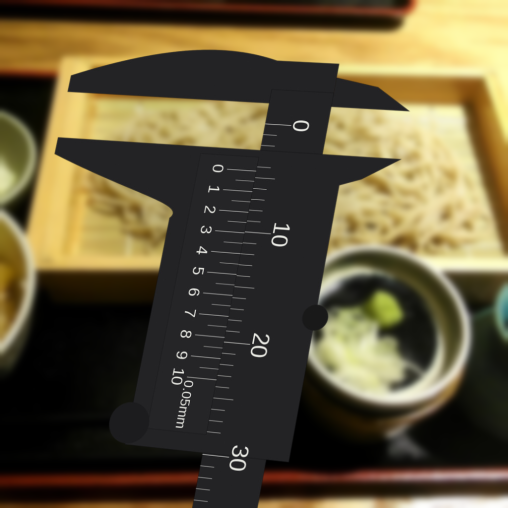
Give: 4.4,mm
